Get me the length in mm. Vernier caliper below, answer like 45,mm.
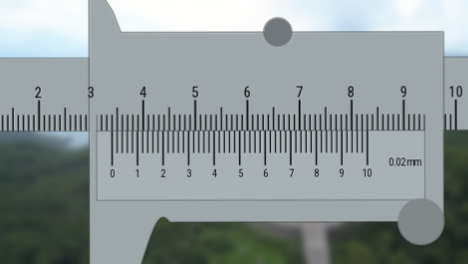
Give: 34.0,mm
